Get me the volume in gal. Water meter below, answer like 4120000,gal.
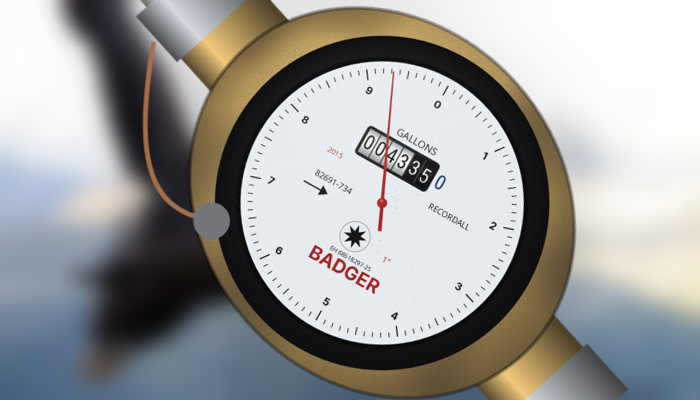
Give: 43349.3,gal
